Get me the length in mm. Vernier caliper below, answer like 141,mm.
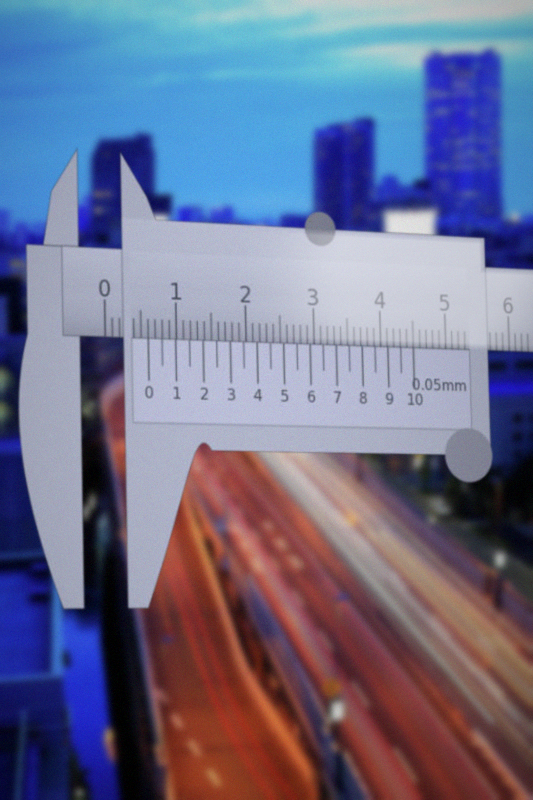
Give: 6.0,mm
